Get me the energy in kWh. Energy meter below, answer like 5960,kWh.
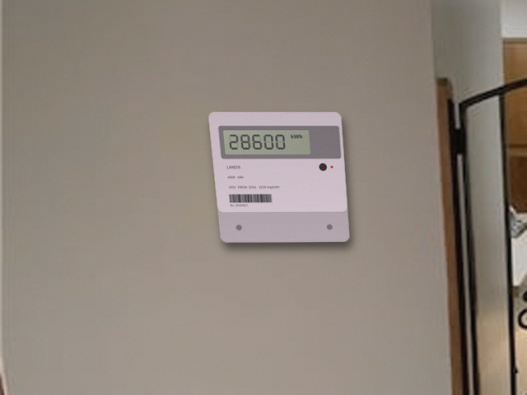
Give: 28600,kWh
